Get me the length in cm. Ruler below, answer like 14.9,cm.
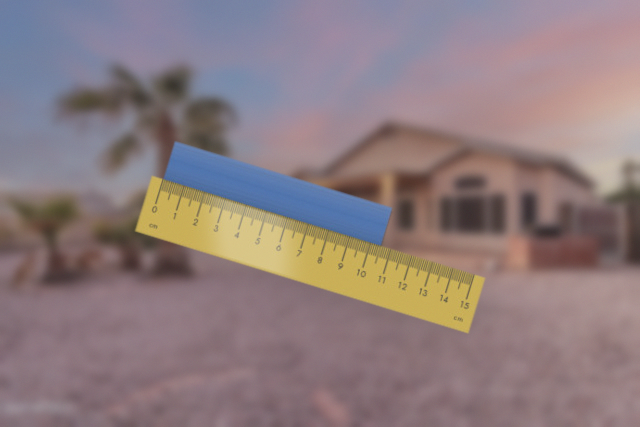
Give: 10.5,cm
